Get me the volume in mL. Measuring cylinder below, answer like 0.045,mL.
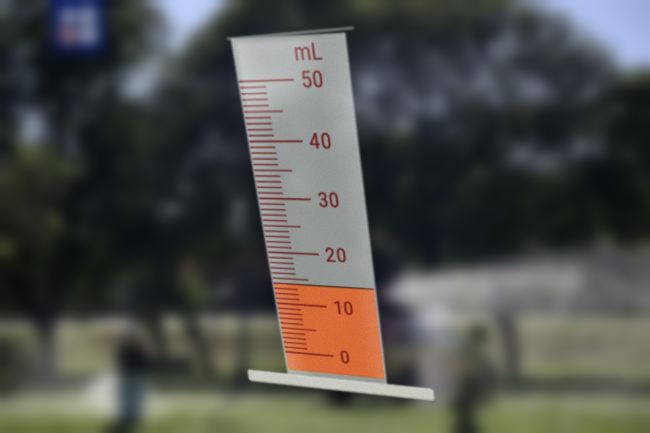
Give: 14,mL
